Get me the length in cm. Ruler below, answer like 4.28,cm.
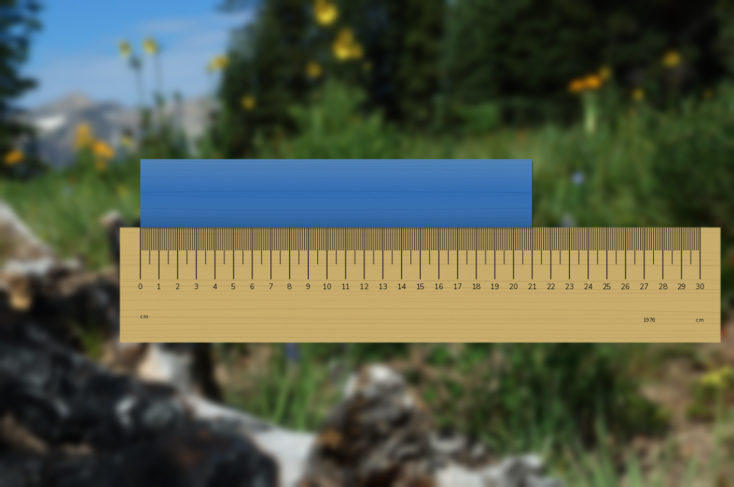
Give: 21,cm
